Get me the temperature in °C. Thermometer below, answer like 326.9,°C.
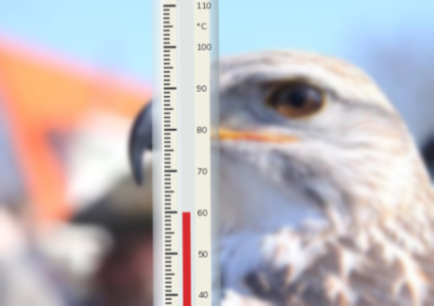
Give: 60,°C
